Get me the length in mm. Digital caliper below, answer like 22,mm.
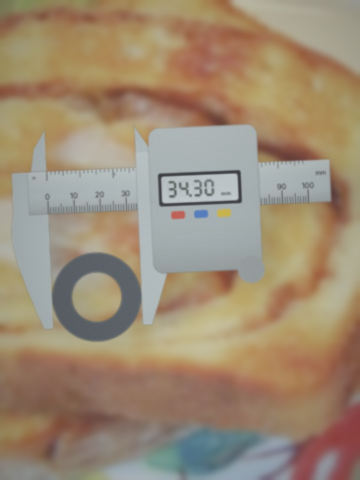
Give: 34.30,mm
